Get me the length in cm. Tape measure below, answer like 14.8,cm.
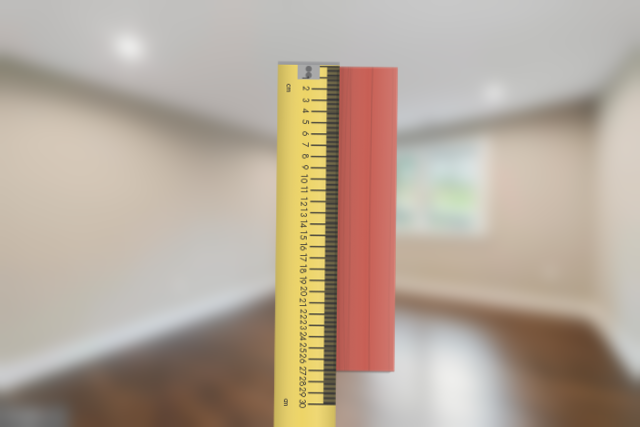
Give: 27,cm
